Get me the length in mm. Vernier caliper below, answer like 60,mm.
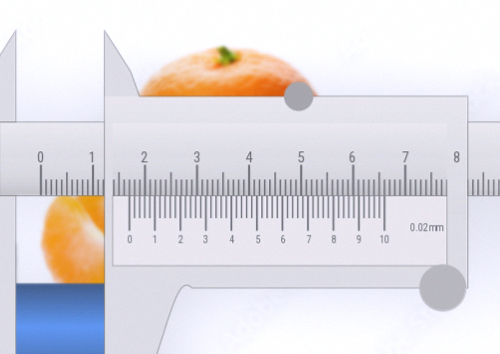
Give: 17.0,mm
